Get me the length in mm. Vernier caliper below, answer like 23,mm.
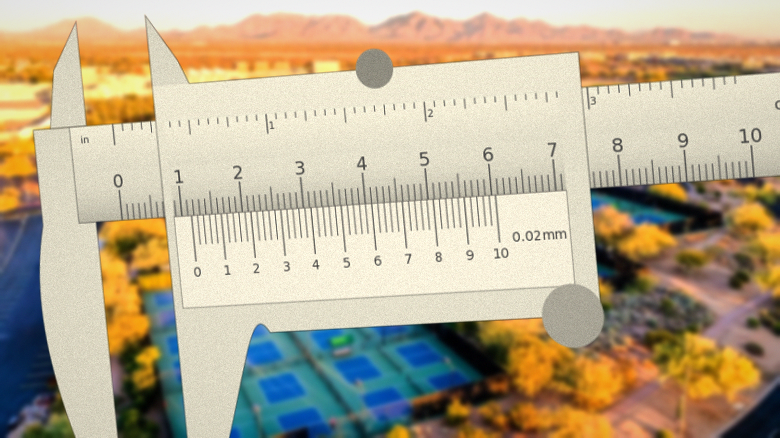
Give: 11.6,mm
